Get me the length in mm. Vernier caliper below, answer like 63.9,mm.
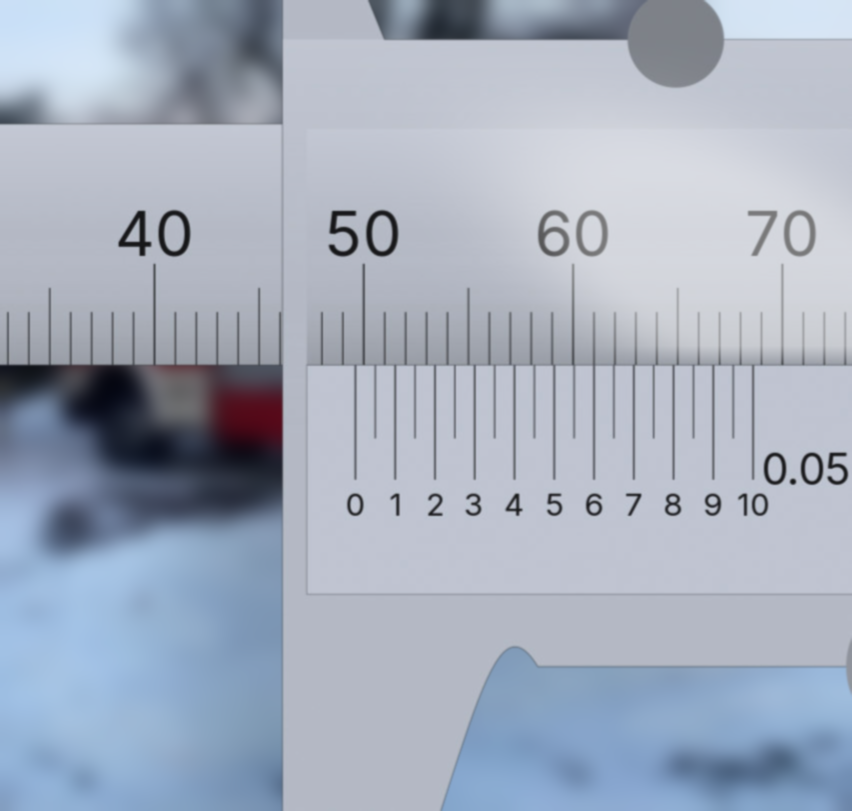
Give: 49.6,mm
